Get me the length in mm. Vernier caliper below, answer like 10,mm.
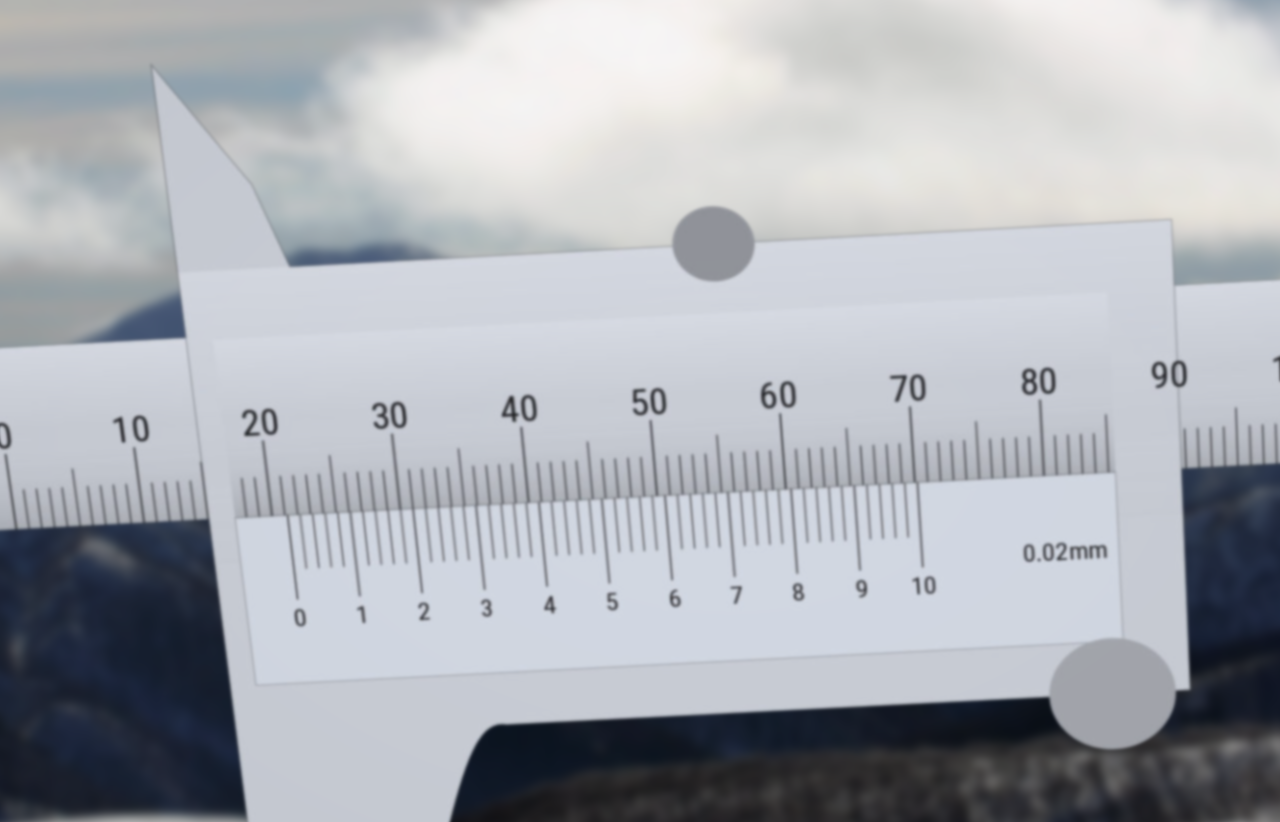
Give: 21.2,mm
